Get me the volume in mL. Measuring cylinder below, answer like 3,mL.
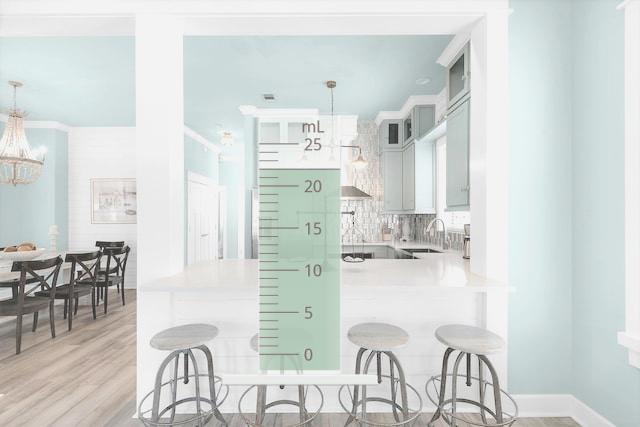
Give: 22,mL
